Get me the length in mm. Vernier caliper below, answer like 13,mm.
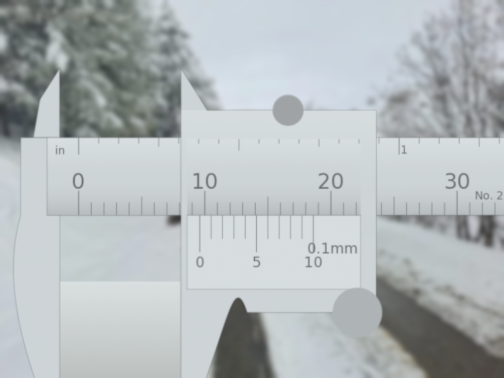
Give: 9.6,mm
